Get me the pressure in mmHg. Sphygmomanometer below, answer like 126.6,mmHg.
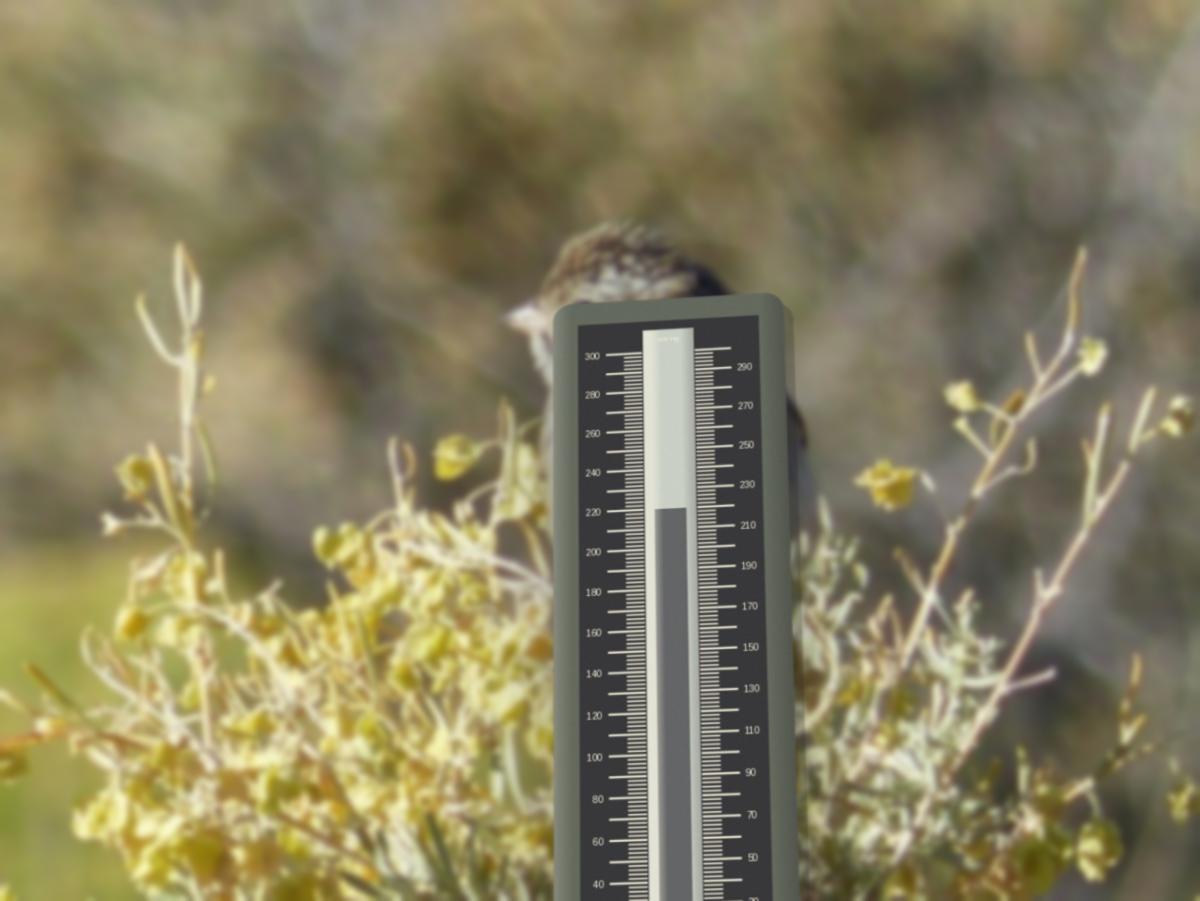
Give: 220,mmHg
